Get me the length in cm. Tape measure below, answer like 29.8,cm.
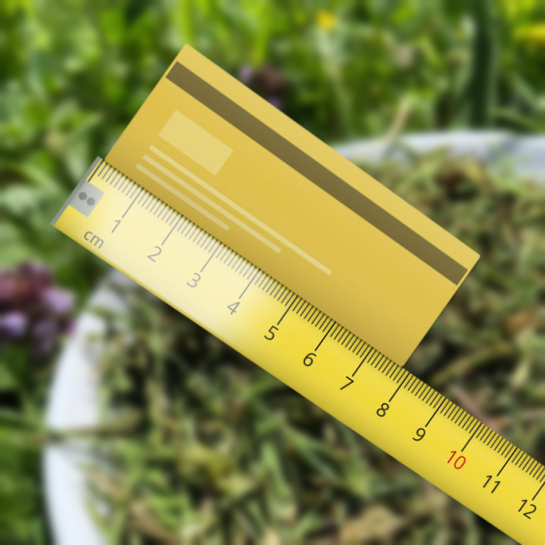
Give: 7.8,cm
